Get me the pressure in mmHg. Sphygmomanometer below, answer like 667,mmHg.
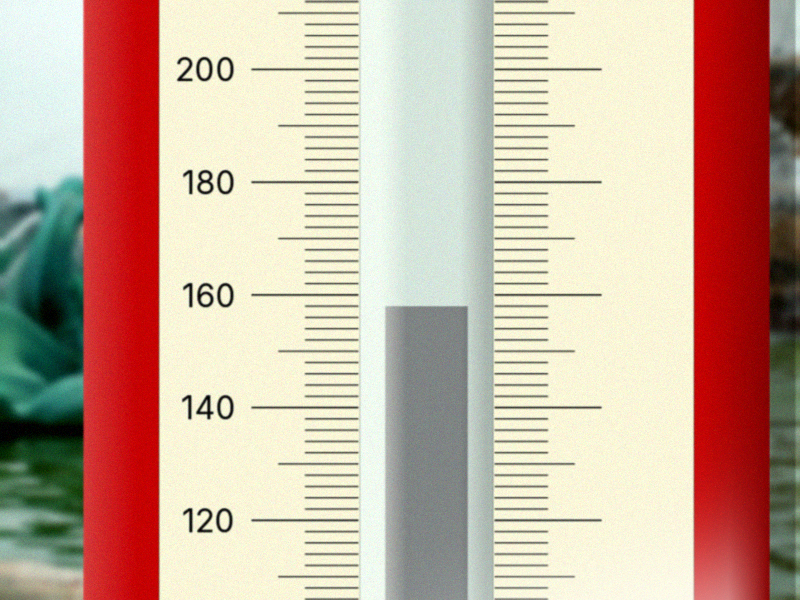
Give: 158,mmHg
